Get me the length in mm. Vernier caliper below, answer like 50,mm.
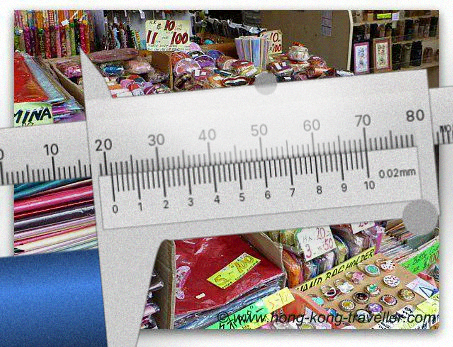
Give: 21.0,mm
